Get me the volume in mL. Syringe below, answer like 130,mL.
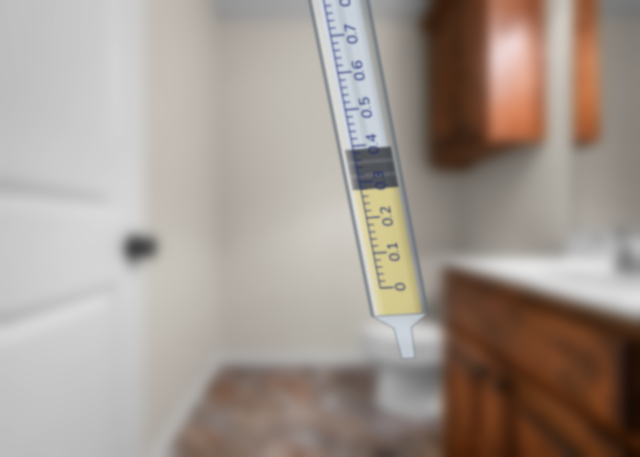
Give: 0.28,mL
